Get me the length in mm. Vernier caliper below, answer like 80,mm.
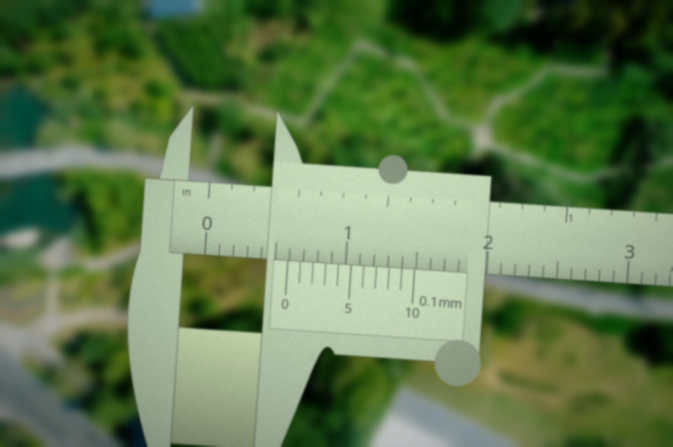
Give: 5.9,mm
